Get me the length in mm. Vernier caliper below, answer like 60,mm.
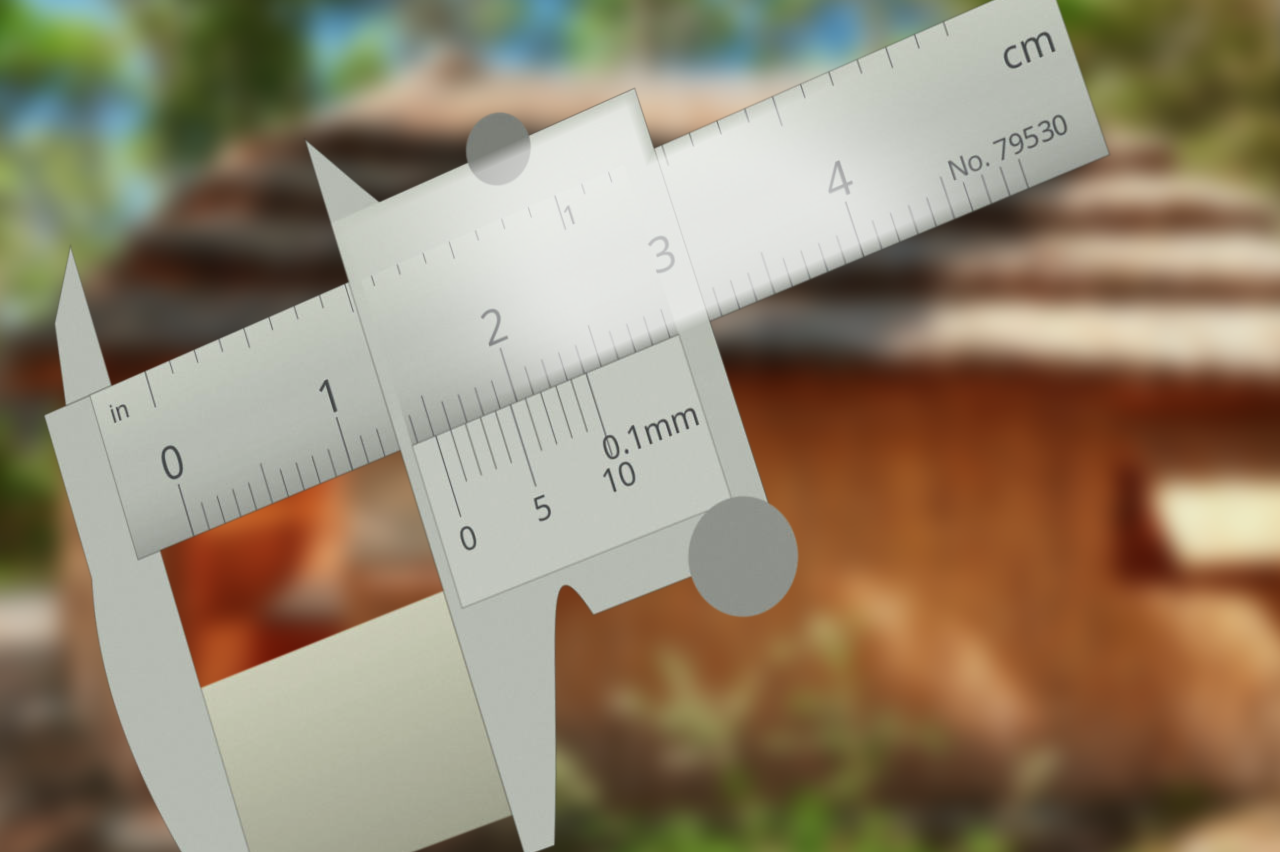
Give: 15.1,mm
